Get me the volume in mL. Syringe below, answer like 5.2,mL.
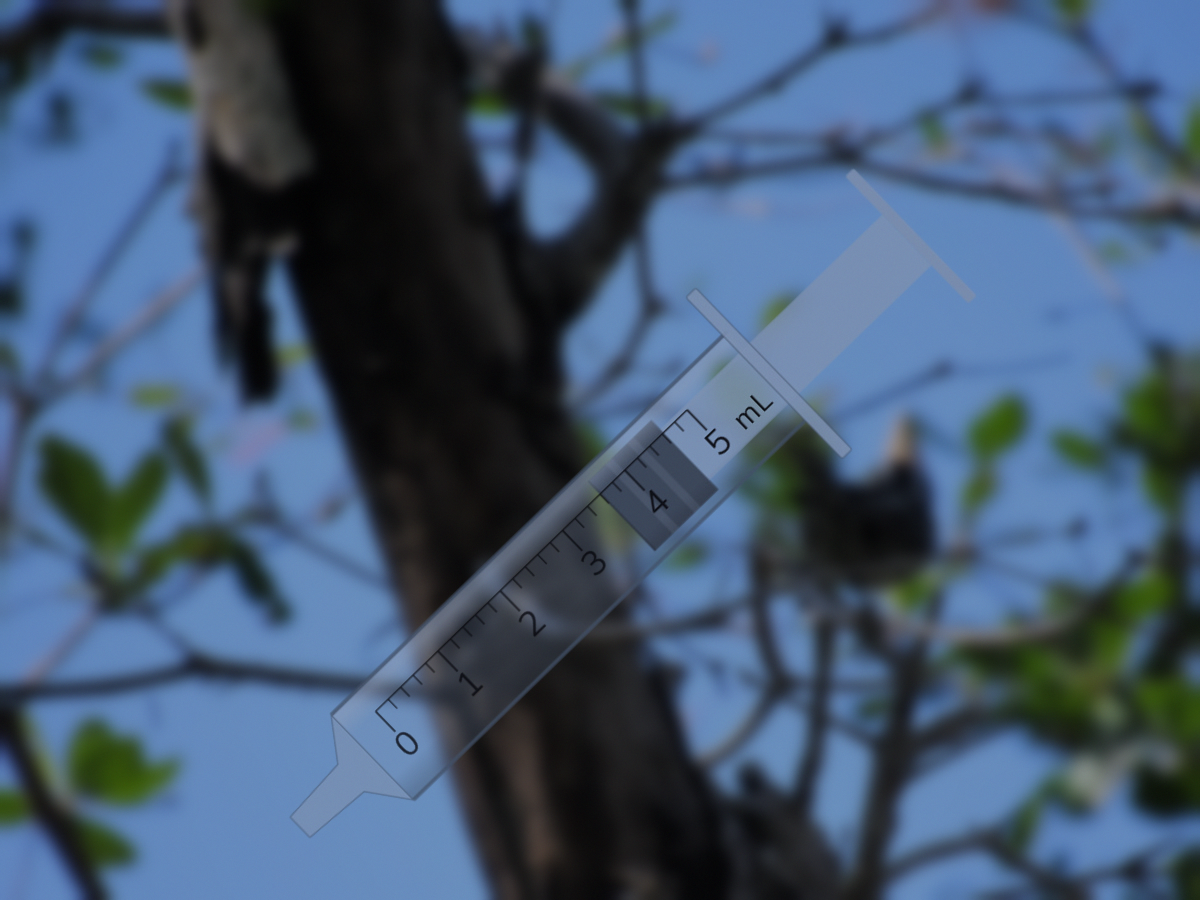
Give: 3.6,mL
